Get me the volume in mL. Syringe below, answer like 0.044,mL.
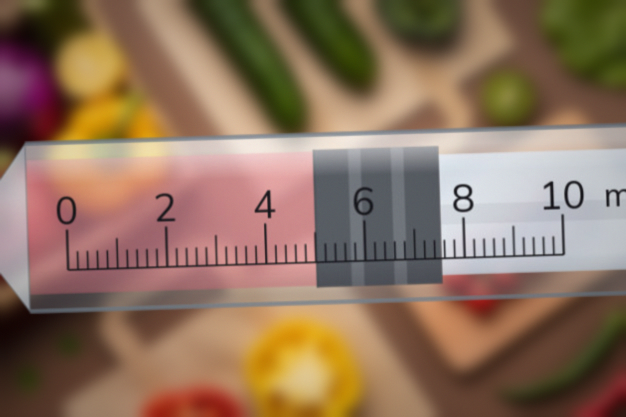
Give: 5,mL
